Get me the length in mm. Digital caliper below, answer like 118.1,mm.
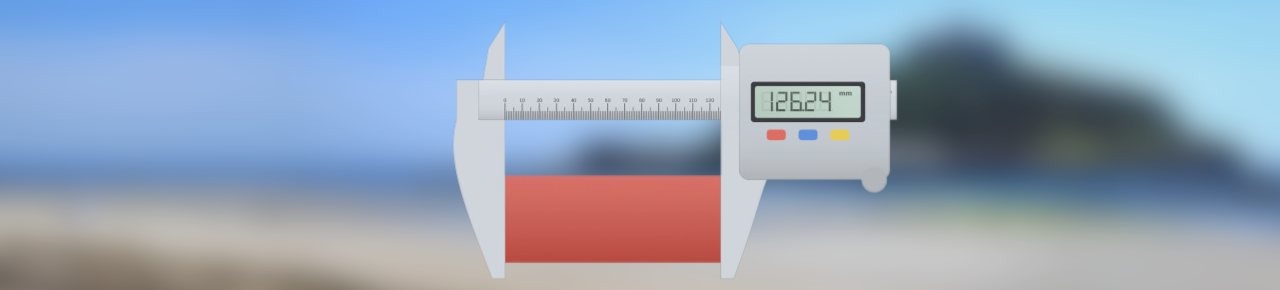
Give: 126.24,mm
